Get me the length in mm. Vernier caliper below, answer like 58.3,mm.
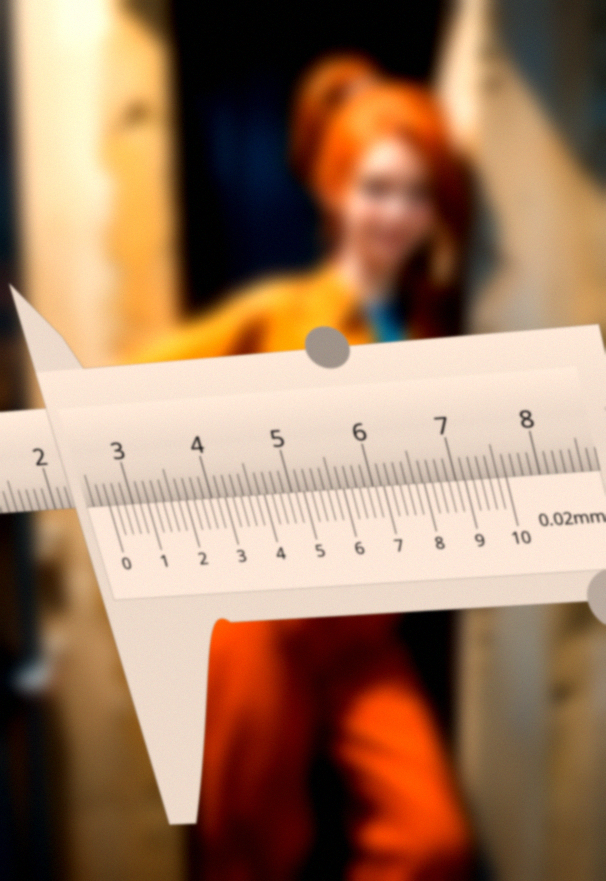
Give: 27.0,mm
